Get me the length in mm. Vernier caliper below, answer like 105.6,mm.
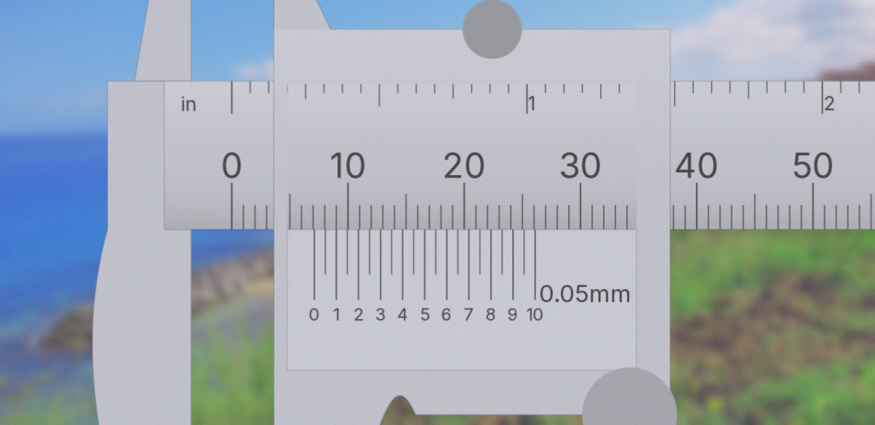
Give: 7.1,mm
